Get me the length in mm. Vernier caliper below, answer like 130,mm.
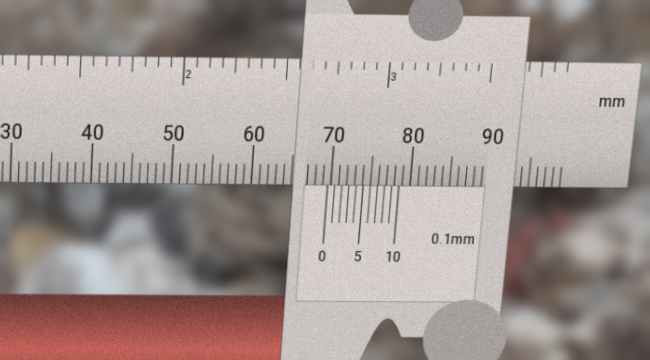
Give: 69.6,mm
